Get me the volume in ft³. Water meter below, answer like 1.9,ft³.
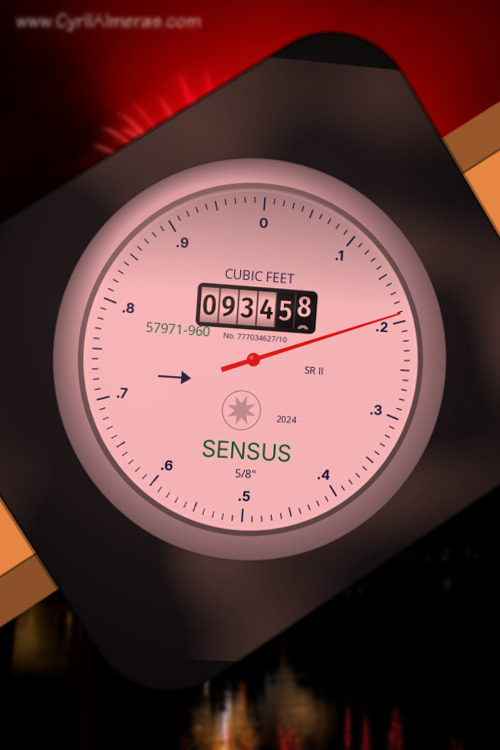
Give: 93458.19,ft³
